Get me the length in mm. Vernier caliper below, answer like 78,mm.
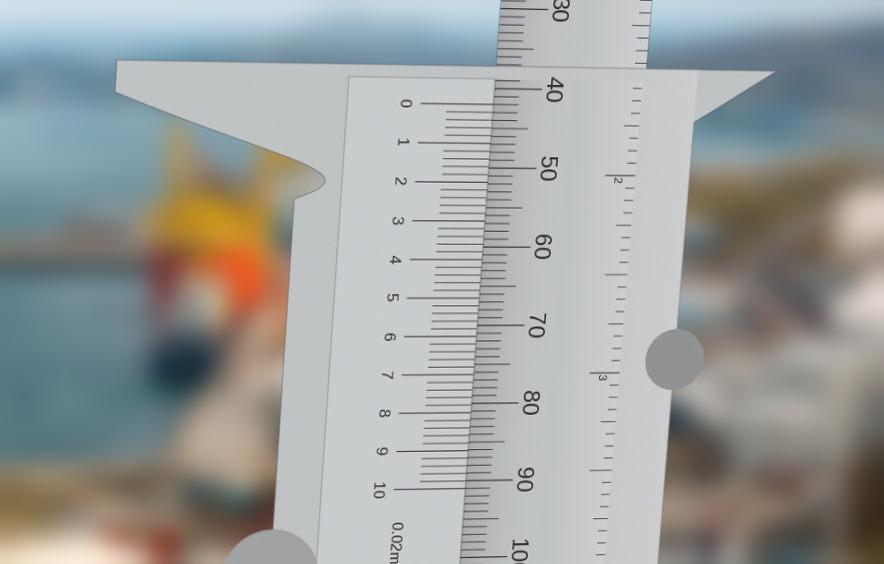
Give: 42.0,mm
